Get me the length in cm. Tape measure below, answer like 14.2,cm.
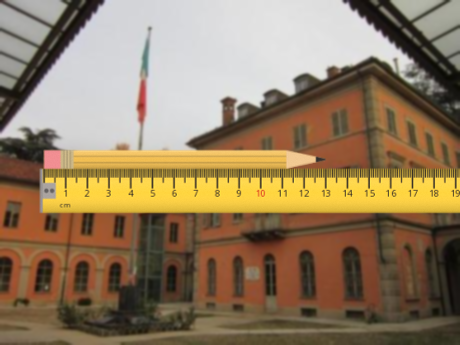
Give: 13,cm
